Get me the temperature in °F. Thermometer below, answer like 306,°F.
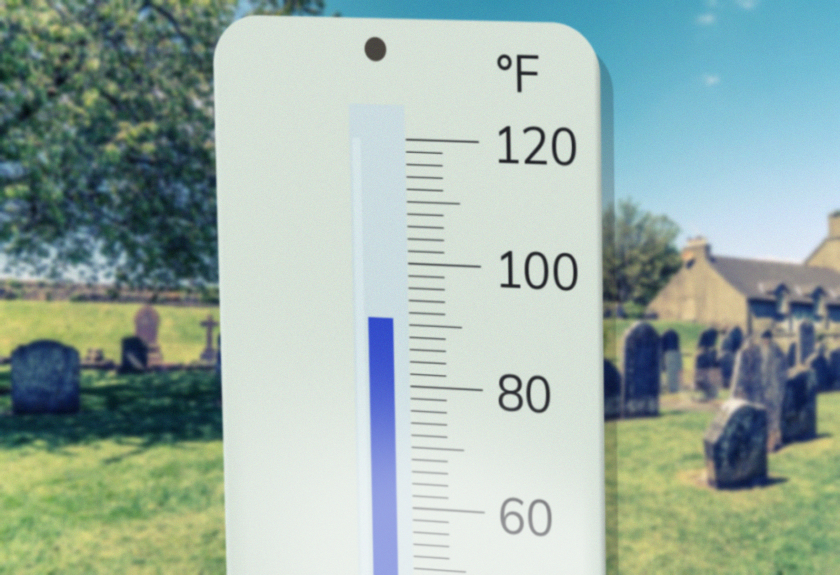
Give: 91,°F
